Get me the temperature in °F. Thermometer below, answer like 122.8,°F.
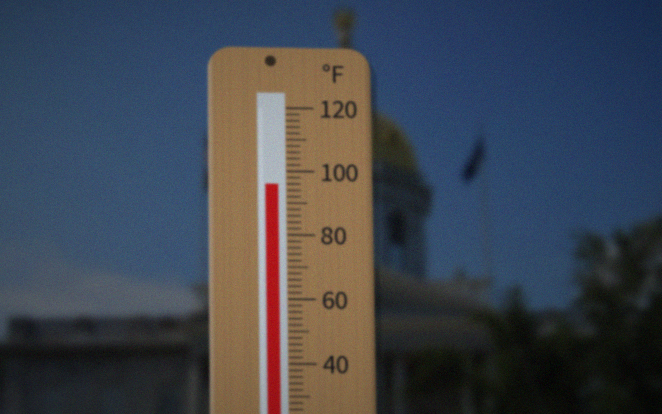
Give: 96,°F
